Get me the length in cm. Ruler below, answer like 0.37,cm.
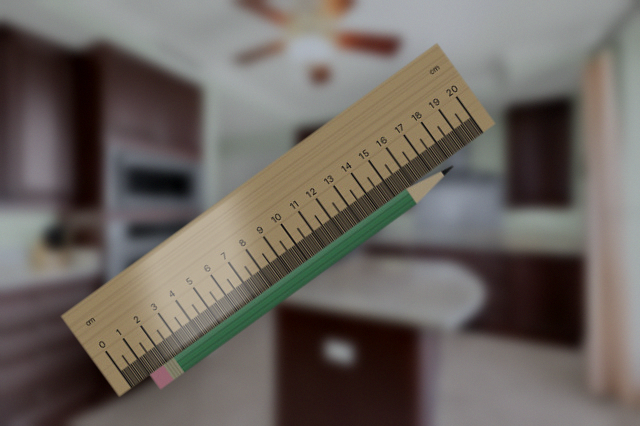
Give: 17,cm
